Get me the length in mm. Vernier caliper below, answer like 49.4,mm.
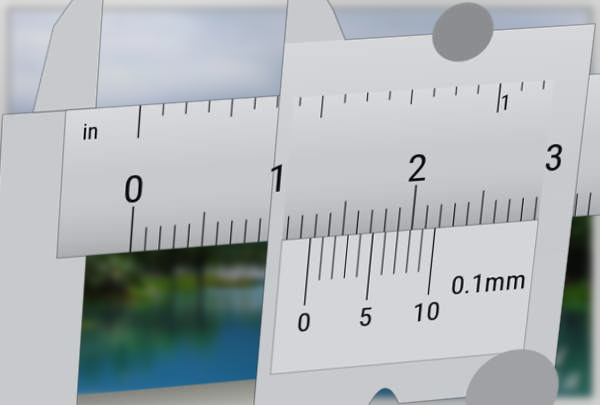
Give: 12.7,mm
